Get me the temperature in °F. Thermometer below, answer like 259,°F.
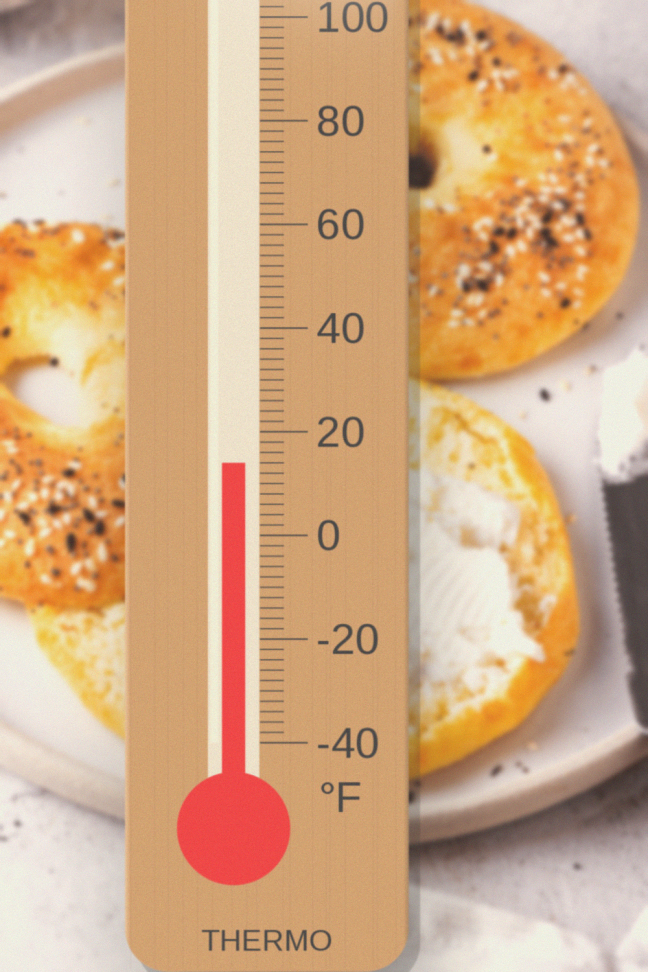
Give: 14,°F
